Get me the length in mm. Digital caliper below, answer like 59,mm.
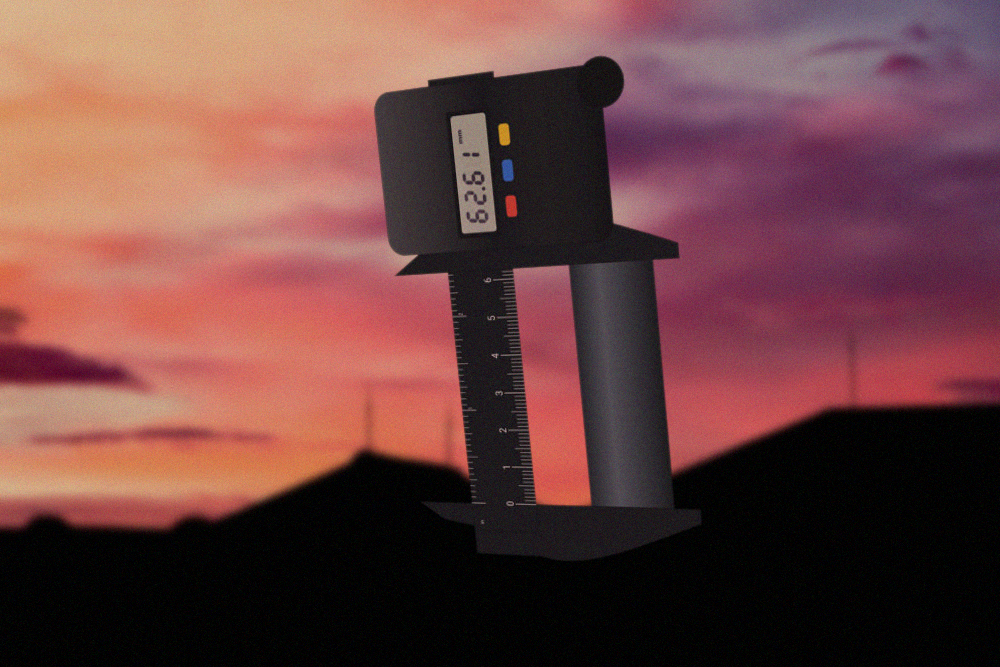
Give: 62.61,mm
